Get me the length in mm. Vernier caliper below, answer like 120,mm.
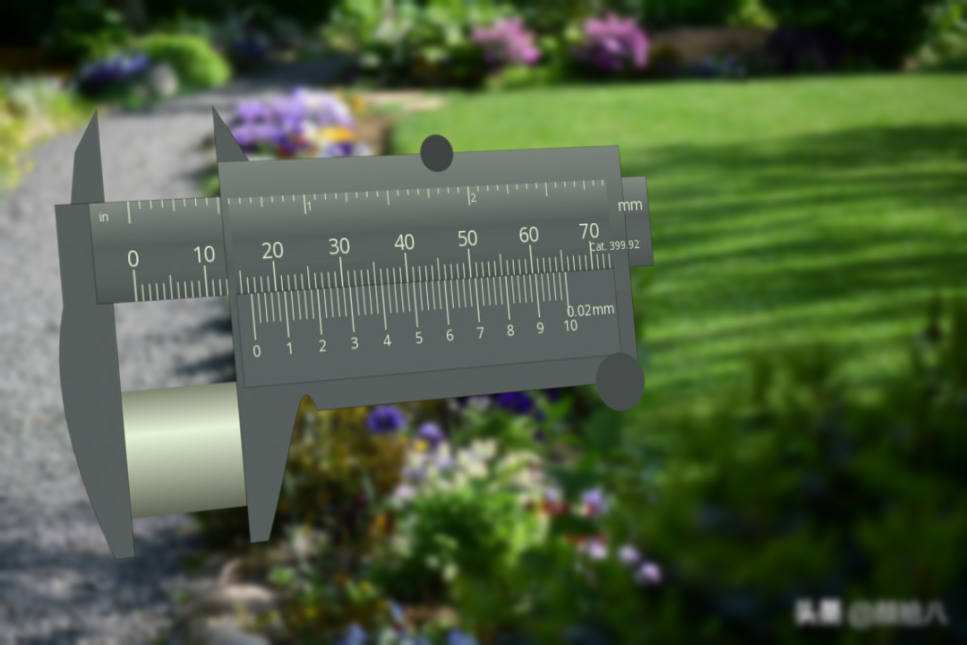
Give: 16.4,mm
